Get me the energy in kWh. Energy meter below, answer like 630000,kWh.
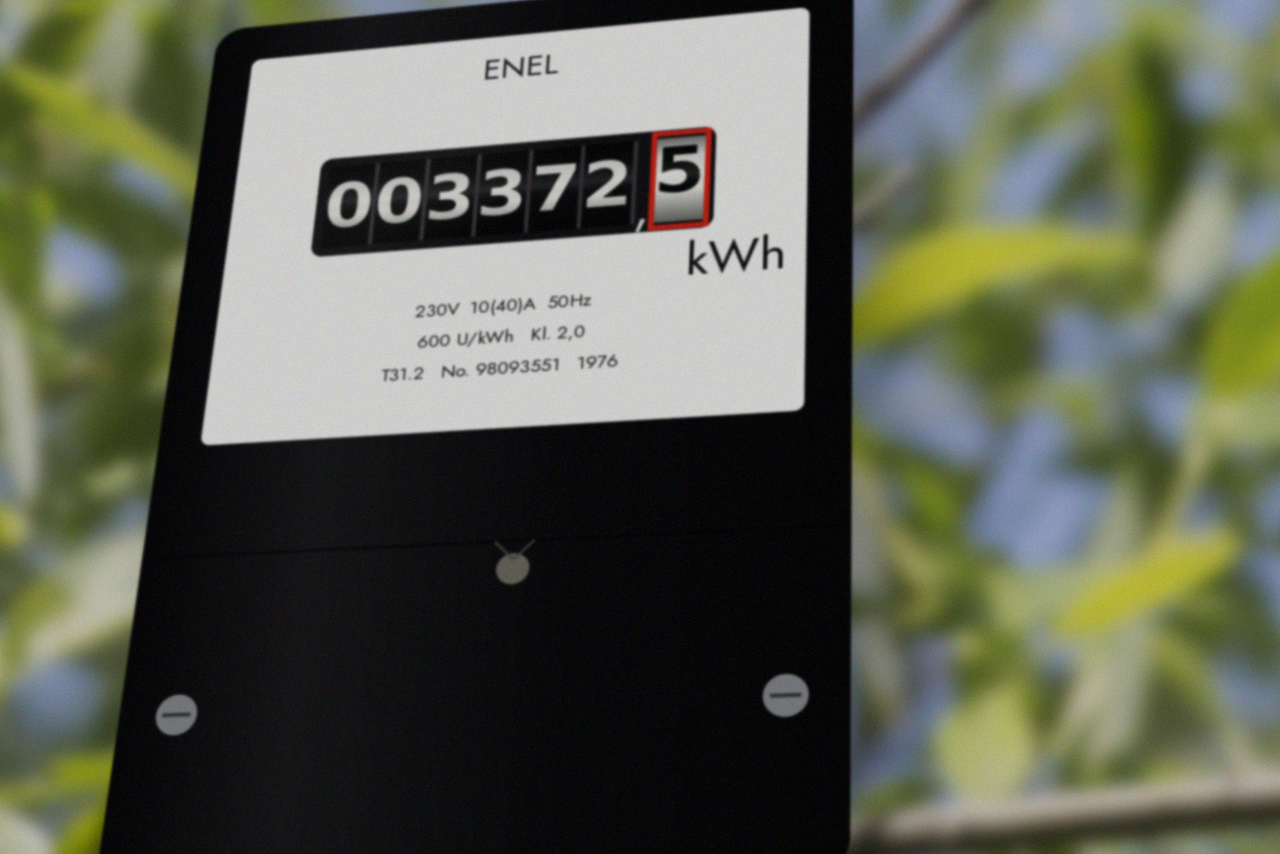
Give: 3372.5,kWh
